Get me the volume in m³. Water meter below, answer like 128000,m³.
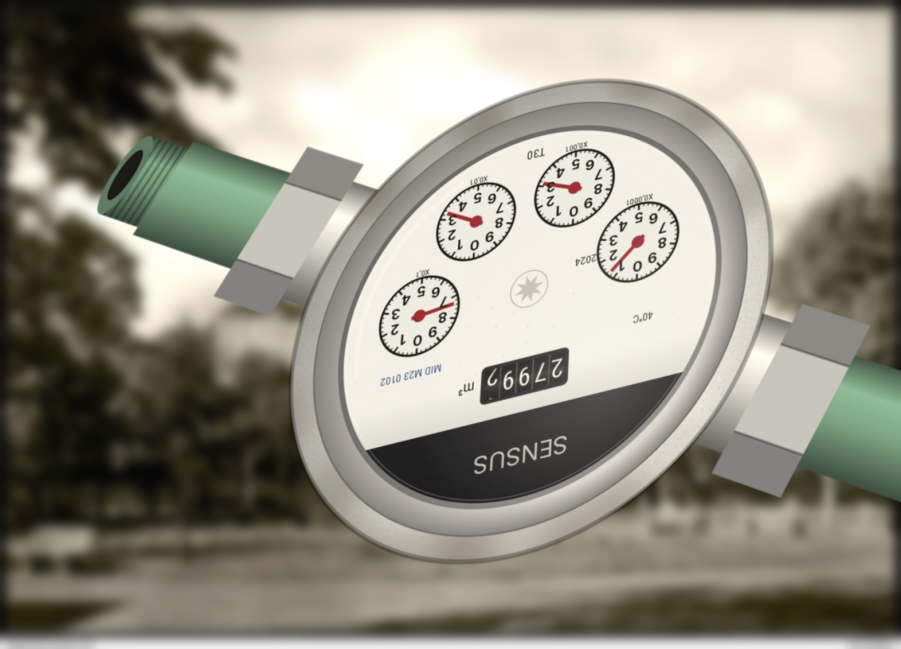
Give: 27991.7331,m³
